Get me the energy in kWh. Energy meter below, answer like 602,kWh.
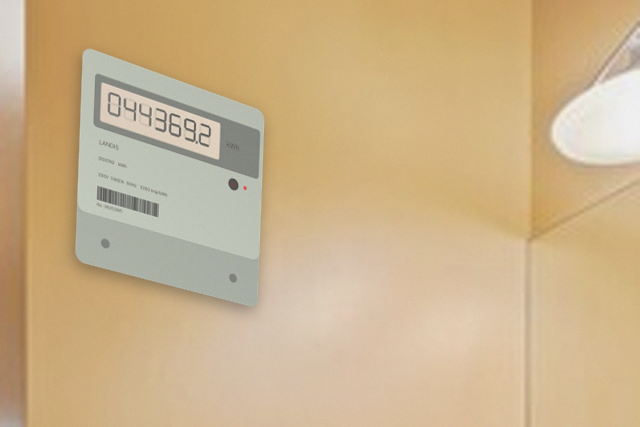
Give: 44369.2,kWh
